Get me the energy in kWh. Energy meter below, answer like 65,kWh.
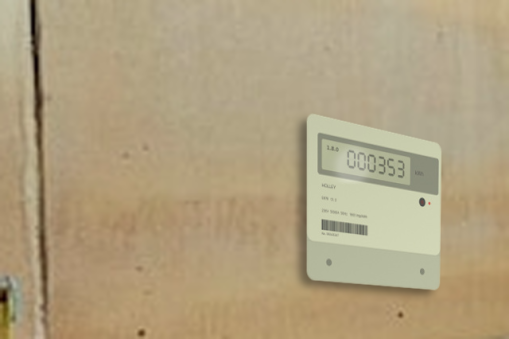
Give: 353,kWh
